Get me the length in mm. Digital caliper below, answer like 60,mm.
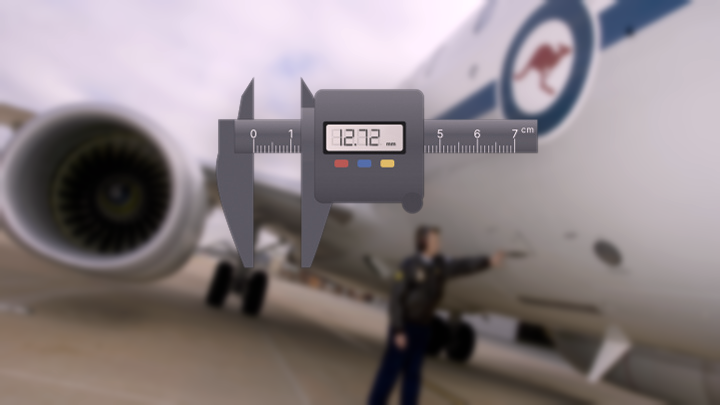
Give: 12.72,mm
